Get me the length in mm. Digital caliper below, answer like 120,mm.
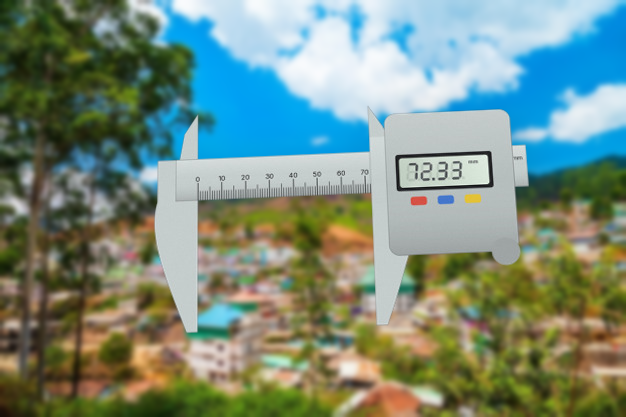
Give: 72.33,mm
